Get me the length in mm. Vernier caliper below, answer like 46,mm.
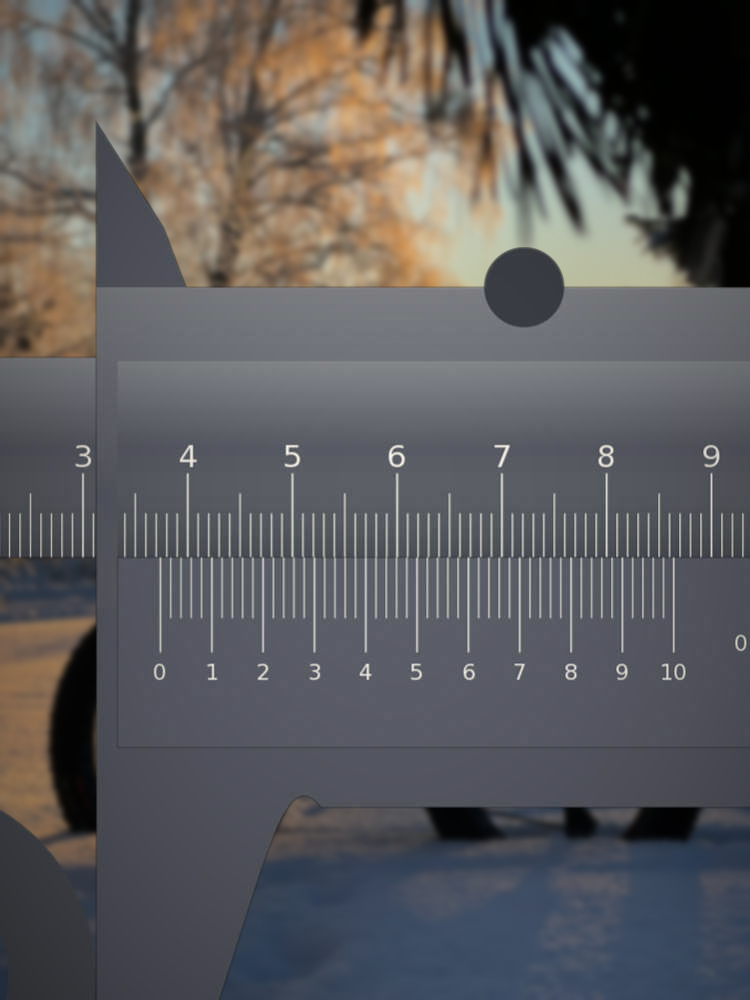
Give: 37.4,mm
